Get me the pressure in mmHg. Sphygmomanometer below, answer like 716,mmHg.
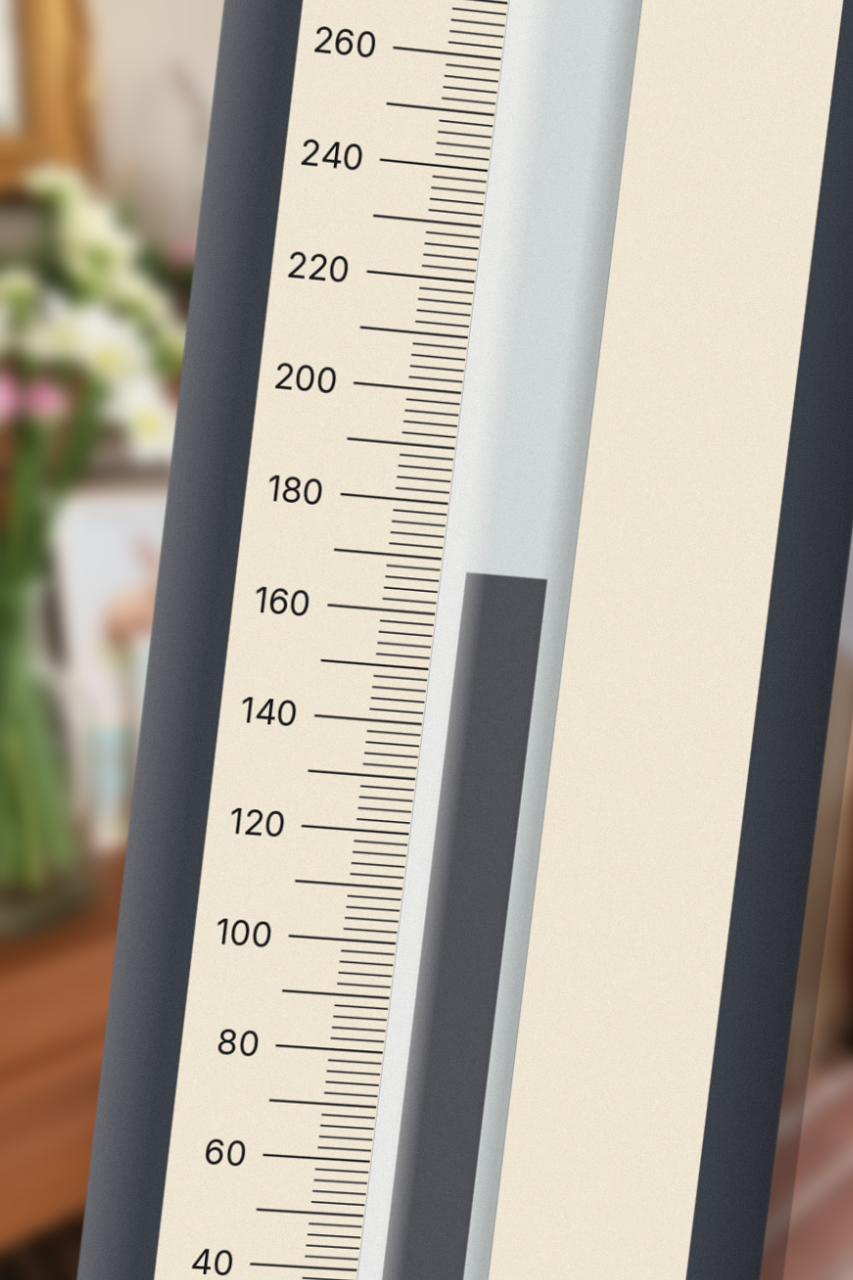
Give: 168,mmHg
